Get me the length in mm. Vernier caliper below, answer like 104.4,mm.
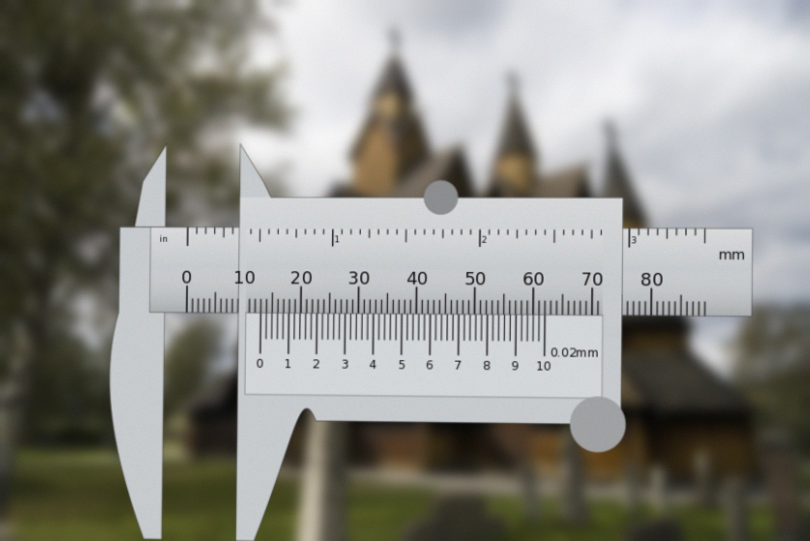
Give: 13.0,mm
